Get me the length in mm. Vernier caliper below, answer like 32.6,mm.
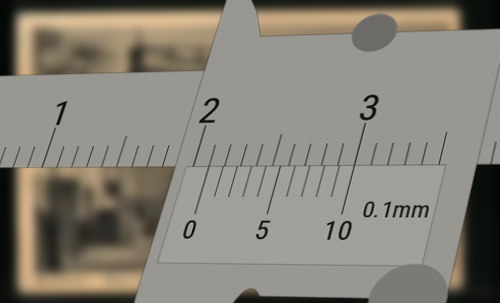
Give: 21.0,mm
